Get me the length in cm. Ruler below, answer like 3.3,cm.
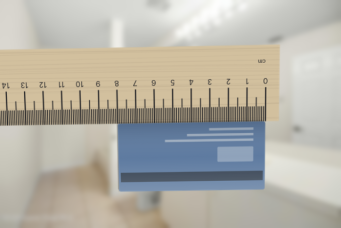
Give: 8,cm
